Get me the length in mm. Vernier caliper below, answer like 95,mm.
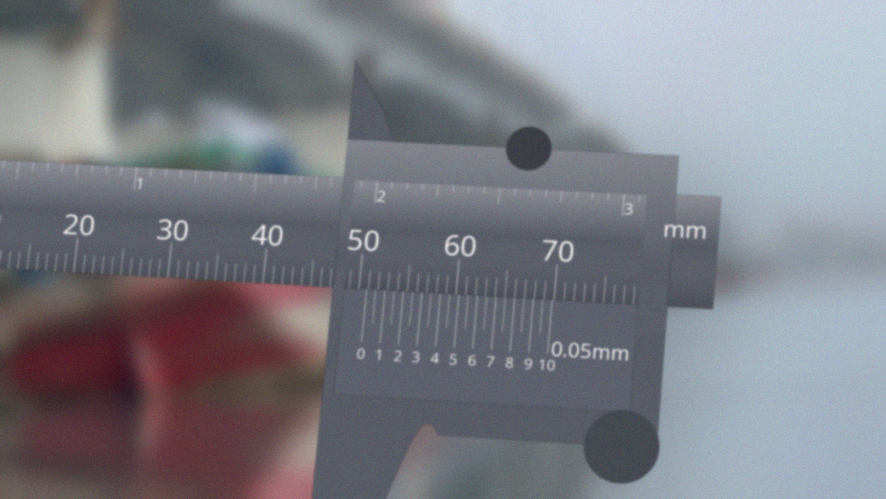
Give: 50.8,mm
